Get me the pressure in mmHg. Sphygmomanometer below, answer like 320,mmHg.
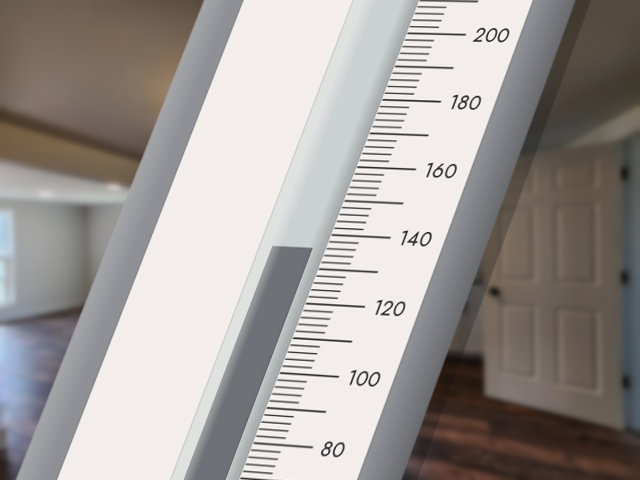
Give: 136,mmHg
